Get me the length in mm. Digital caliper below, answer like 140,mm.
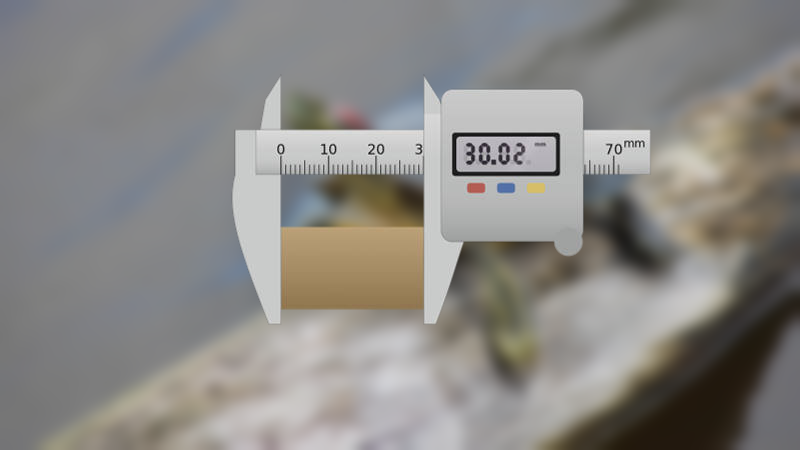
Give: 30.02,mm
